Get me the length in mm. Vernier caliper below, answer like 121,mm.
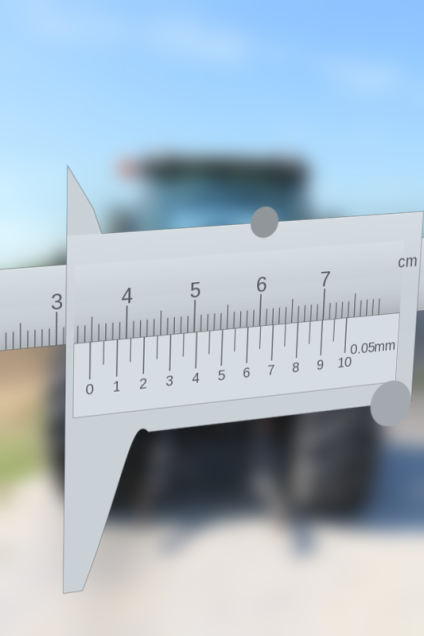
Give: 34.8,mm
